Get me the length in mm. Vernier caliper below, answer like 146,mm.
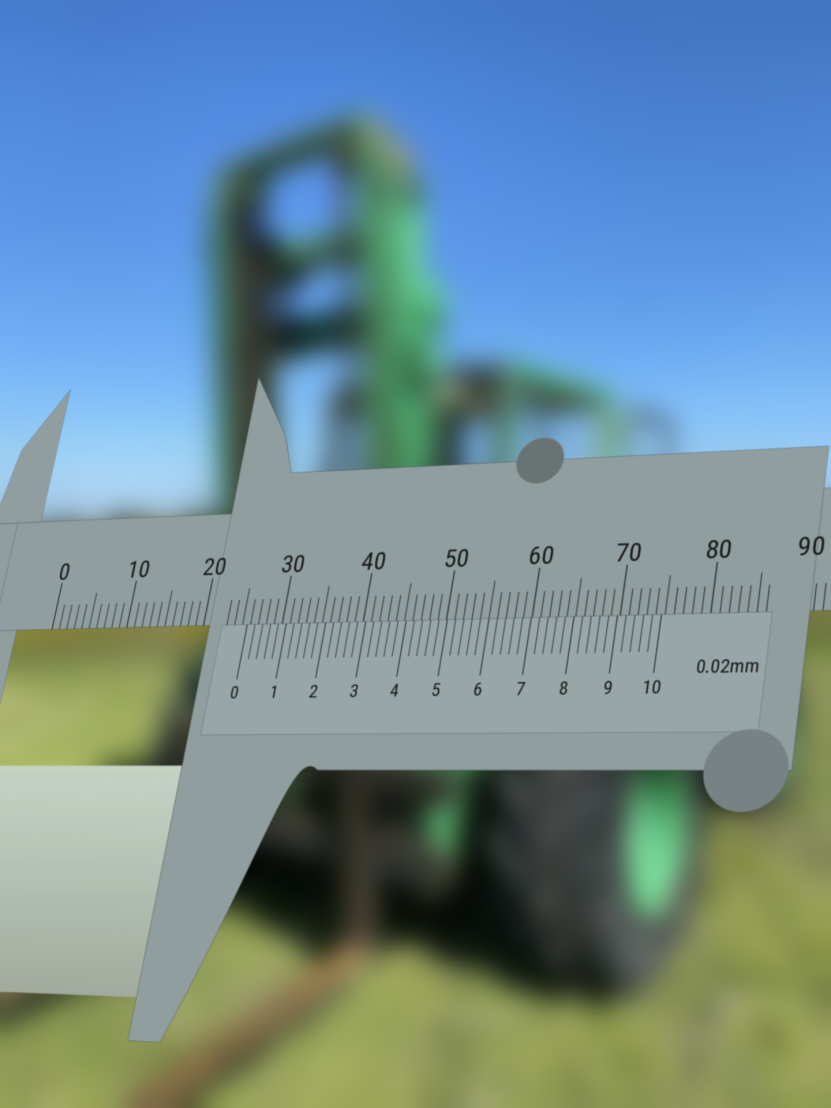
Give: 25.6,mm
